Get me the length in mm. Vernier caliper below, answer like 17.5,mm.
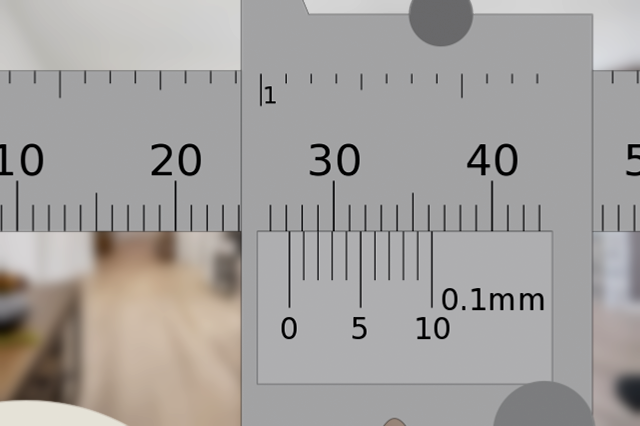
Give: 27.2,mm
